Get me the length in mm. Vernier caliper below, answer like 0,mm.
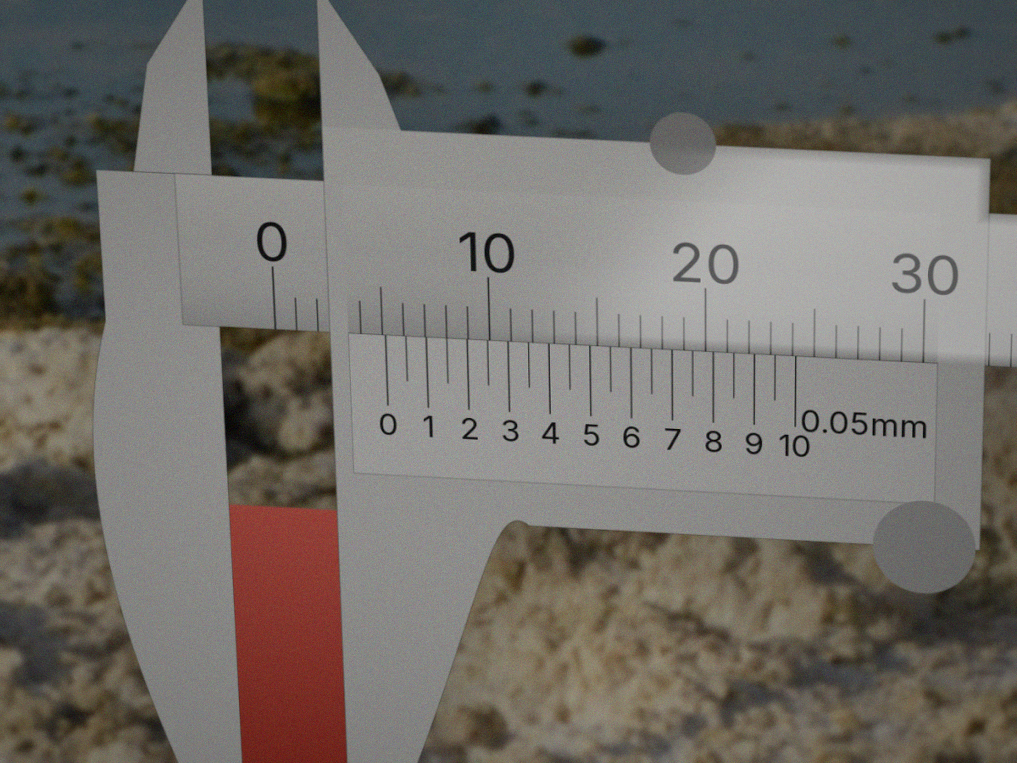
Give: 5.15,mm
